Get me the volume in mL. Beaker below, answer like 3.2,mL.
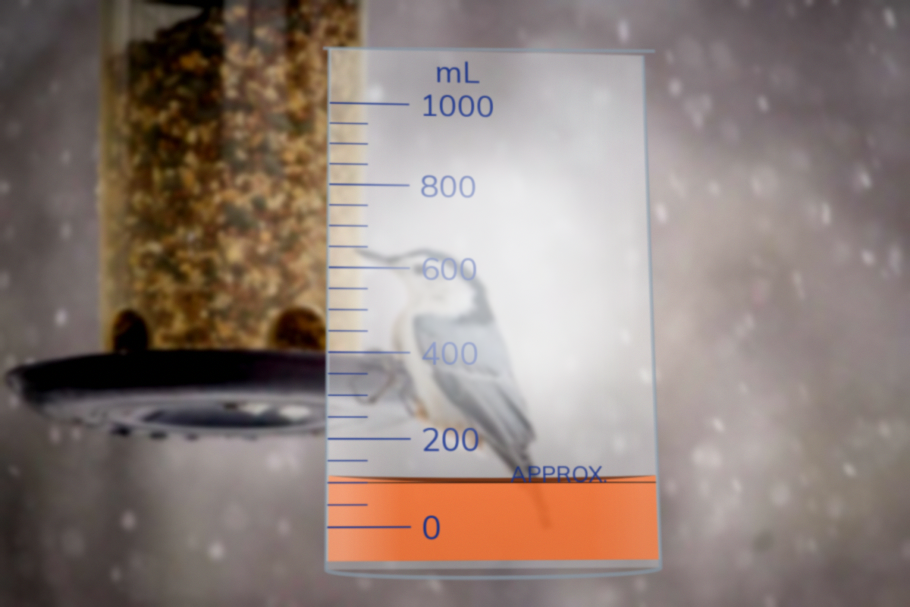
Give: 100,mL
